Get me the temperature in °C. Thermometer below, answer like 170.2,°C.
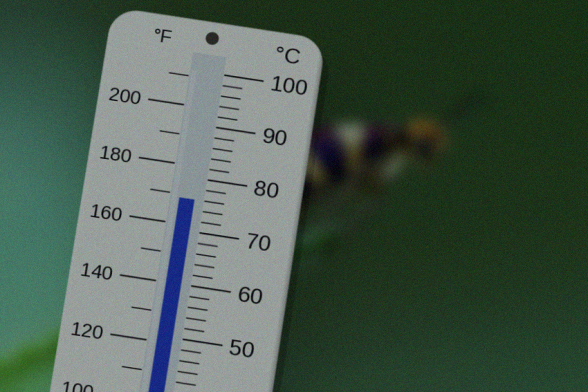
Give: 76,°C
